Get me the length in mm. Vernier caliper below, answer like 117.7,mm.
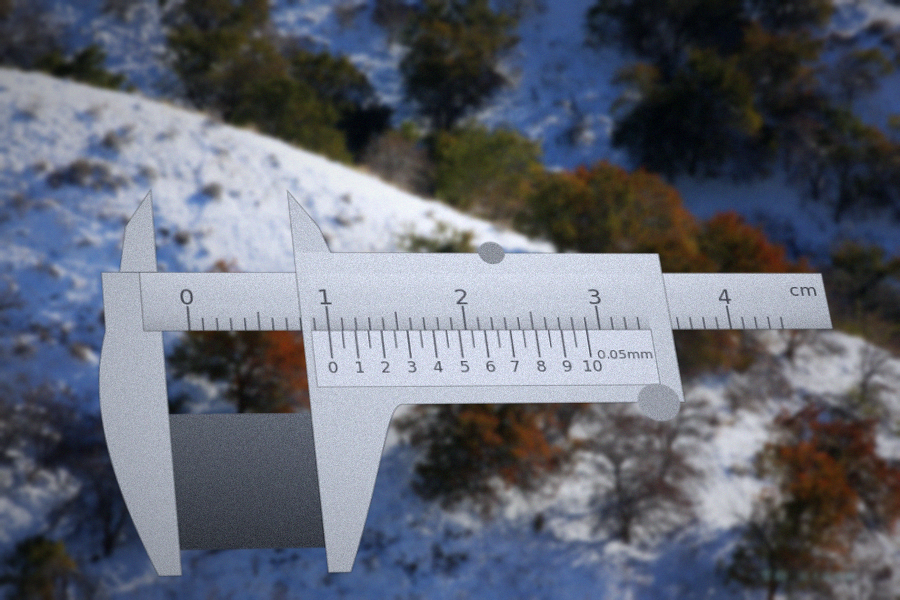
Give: 10.0,mm
